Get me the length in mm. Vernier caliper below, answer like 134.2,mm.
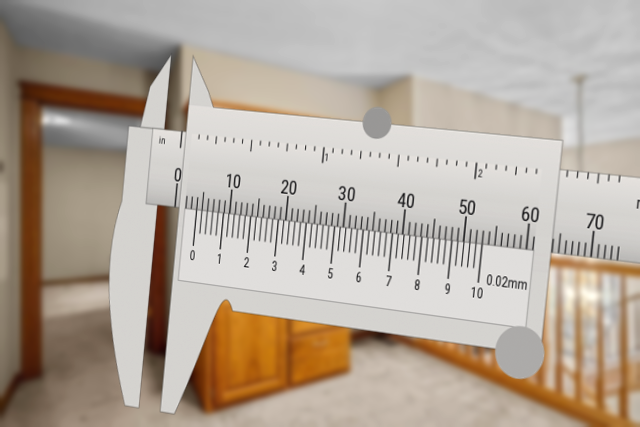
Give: 4.0,mm
